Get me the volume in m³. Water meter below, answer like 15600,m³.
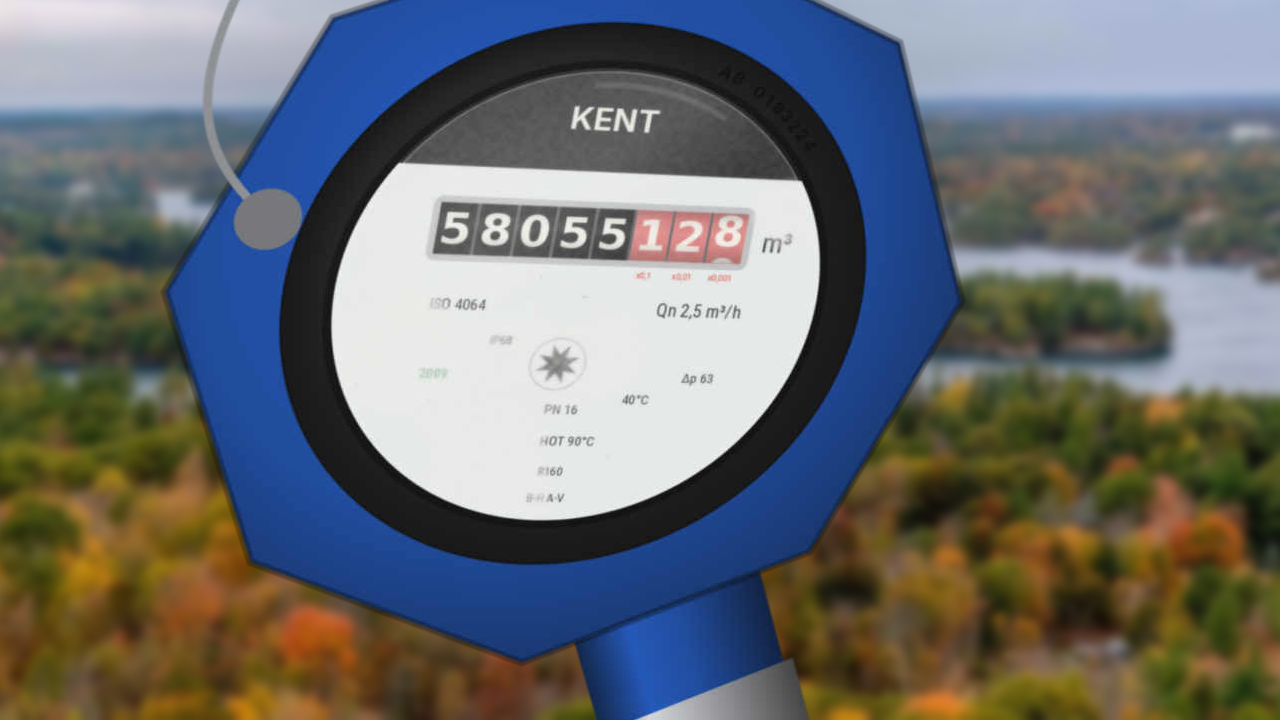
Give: 58055.128,m³
